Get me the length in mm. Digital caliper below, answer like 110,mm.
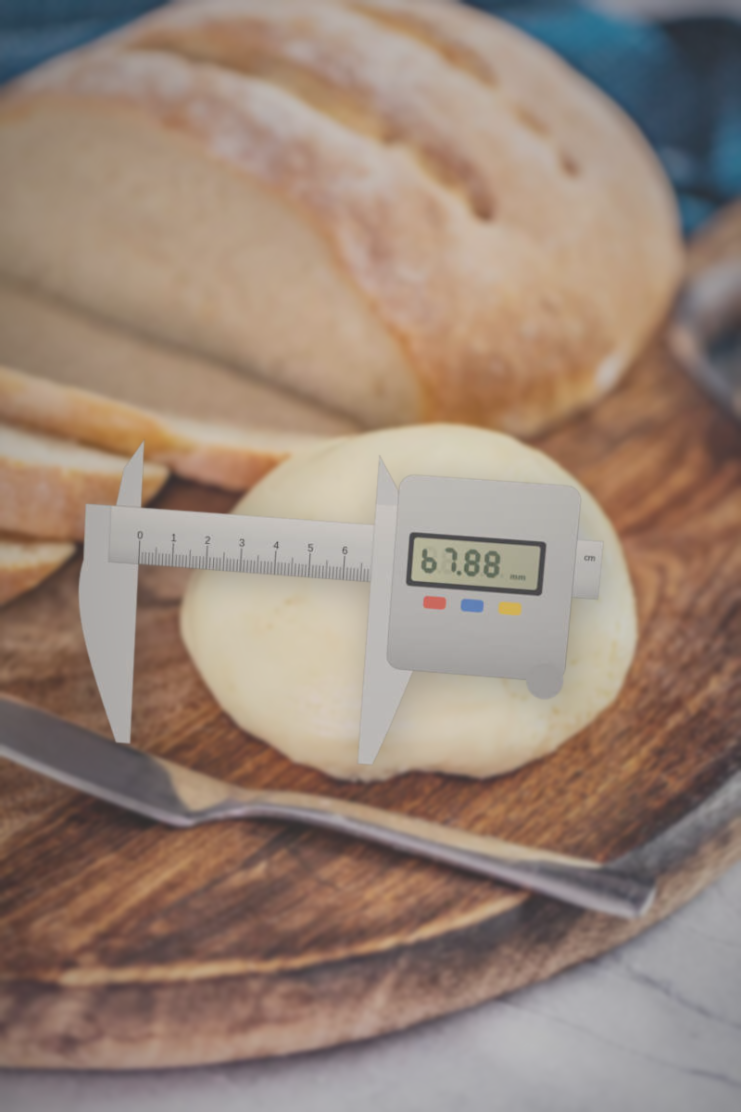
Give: 67.88,mm
